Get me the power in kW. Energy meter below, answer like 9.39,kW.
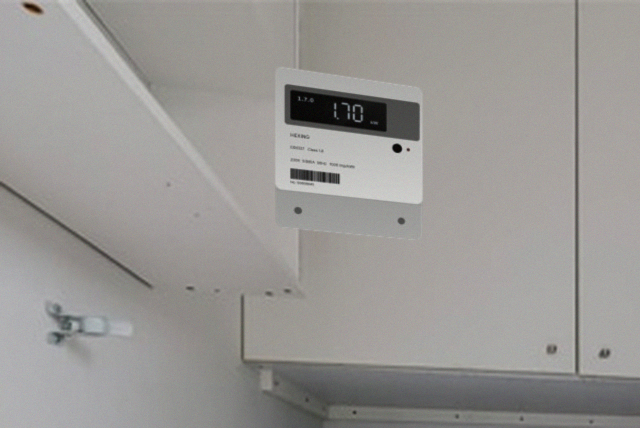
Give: 1.70,kW
